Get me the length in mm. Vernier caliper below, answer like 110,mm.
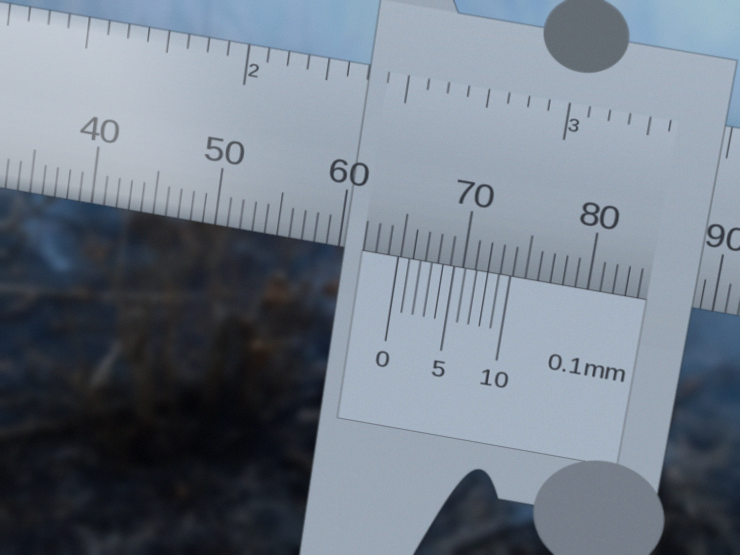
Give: 64.8,mm
